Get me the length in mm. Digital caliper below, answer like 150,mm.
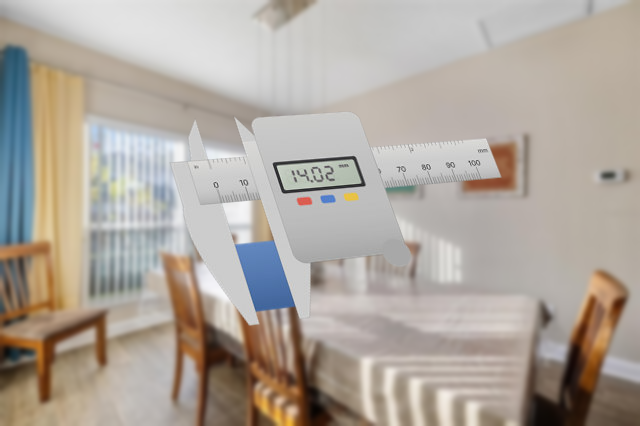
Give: 14.02,mm
